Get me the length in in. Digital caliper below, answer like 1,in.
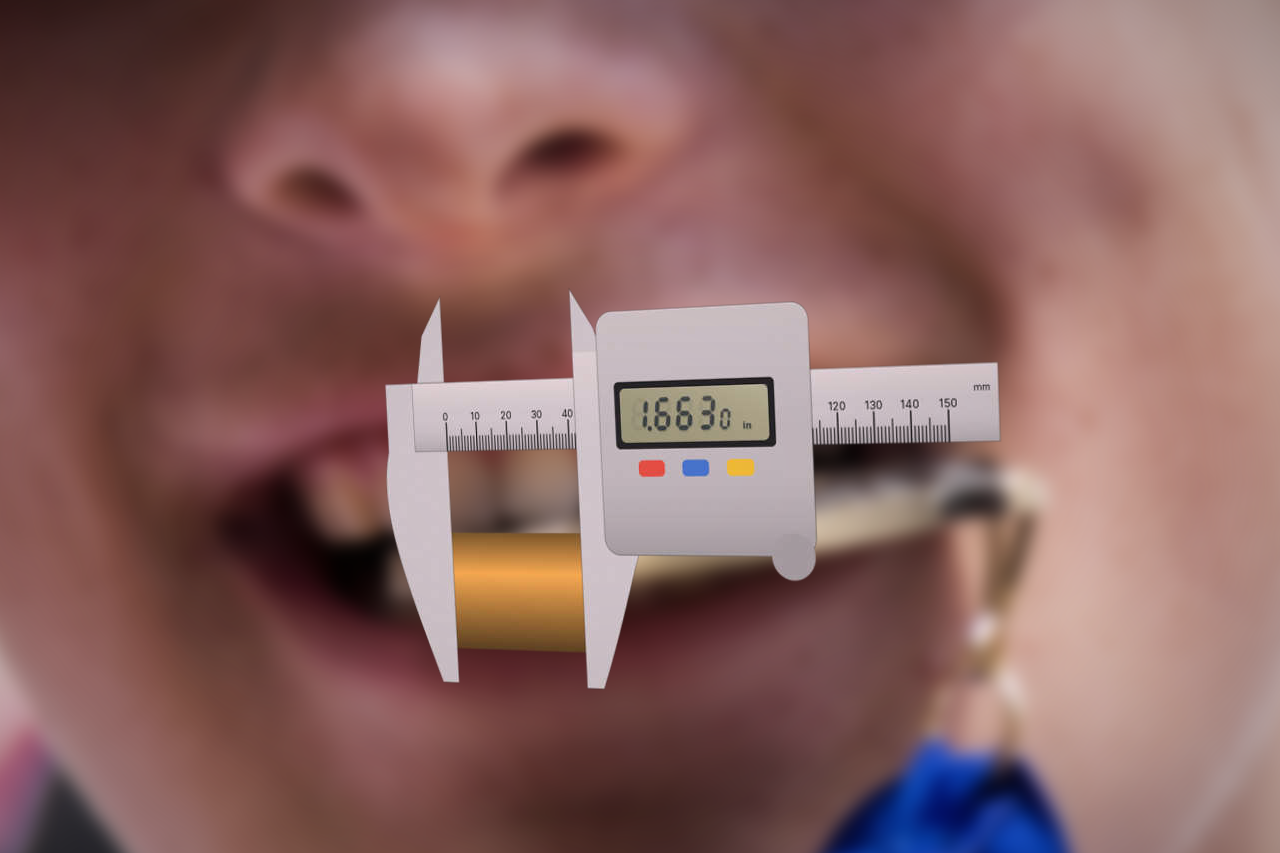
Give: 1.6630,in
